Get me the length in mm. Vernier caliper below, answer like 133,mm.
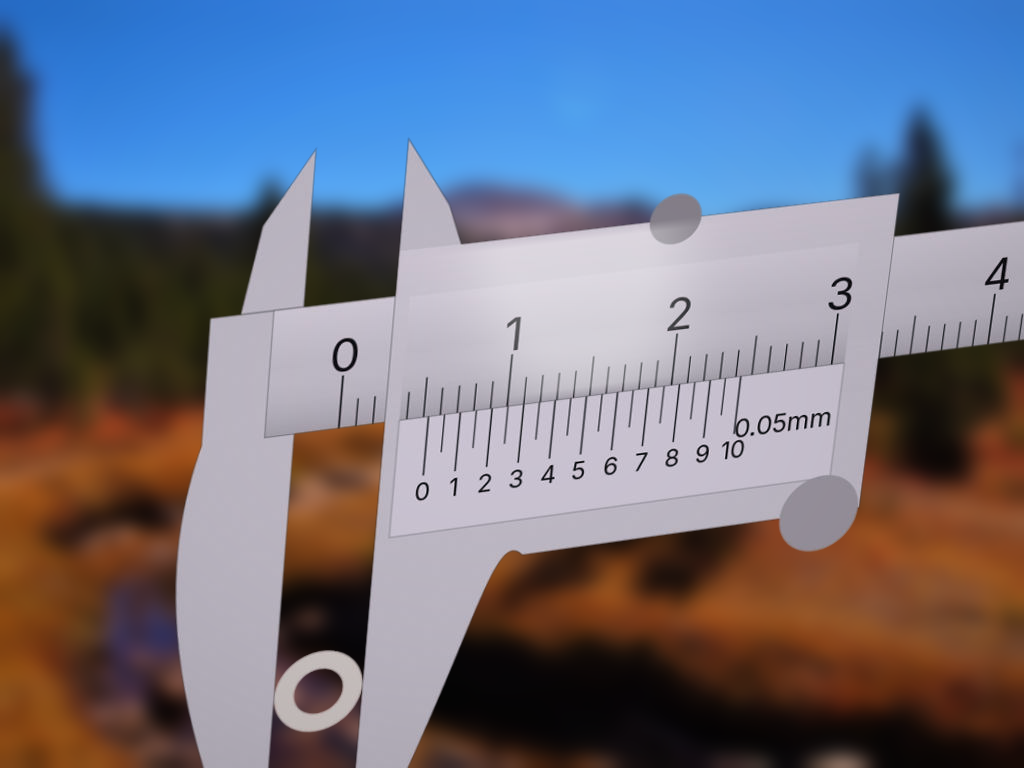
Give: 5.3,mm
